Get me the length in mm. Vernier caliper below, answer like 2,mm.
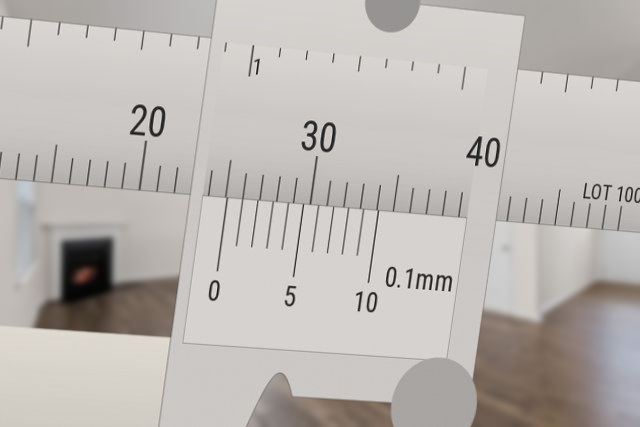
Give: 25.1,mm
